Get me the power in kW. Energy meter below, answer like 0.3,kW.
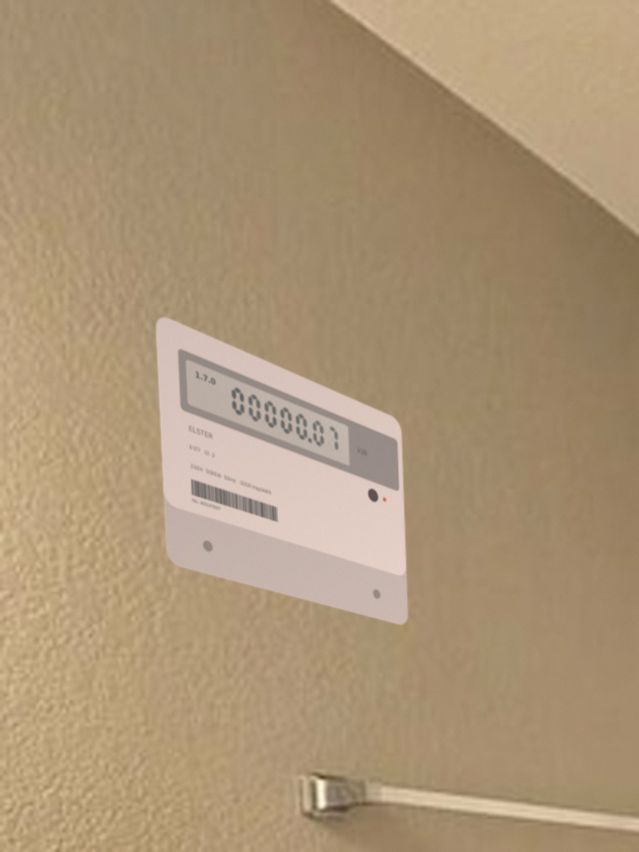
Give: 0.07,kW
